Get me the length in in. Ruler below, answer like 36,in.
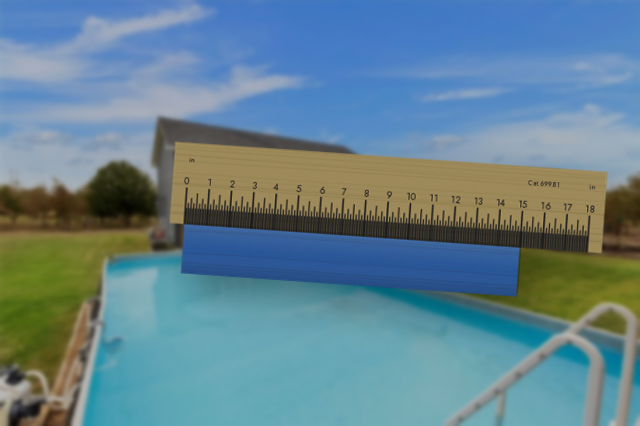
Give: 15,in
